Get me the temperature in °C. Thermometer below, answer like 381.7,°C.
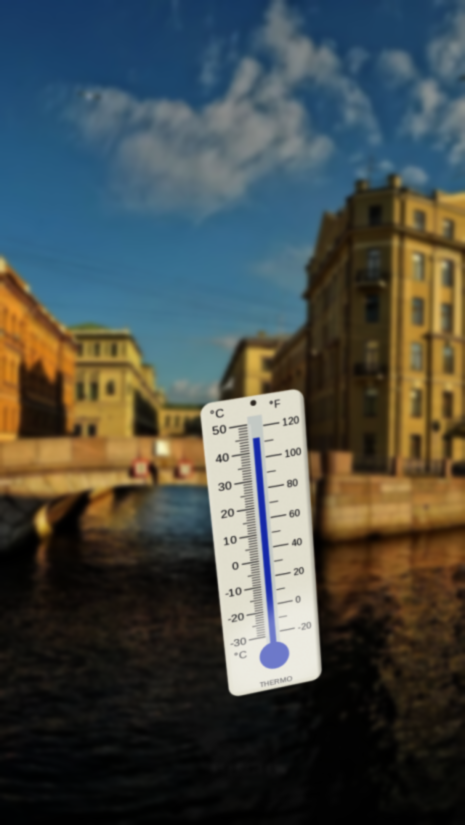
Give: 45,°C
